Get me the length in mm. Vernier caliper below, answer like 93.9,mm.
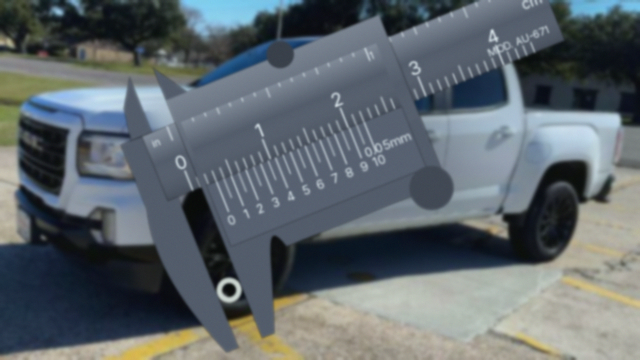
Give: 3.0,mm
